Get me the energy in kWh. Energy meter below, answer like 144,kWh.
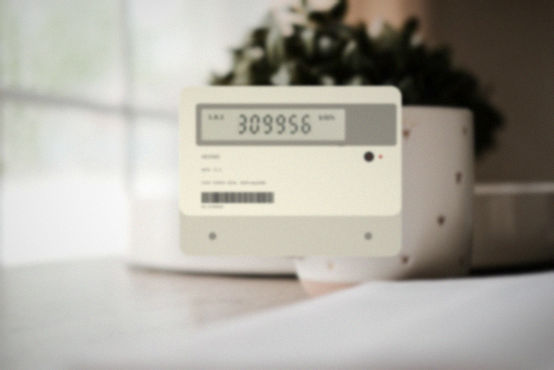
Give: 309956,kWh
